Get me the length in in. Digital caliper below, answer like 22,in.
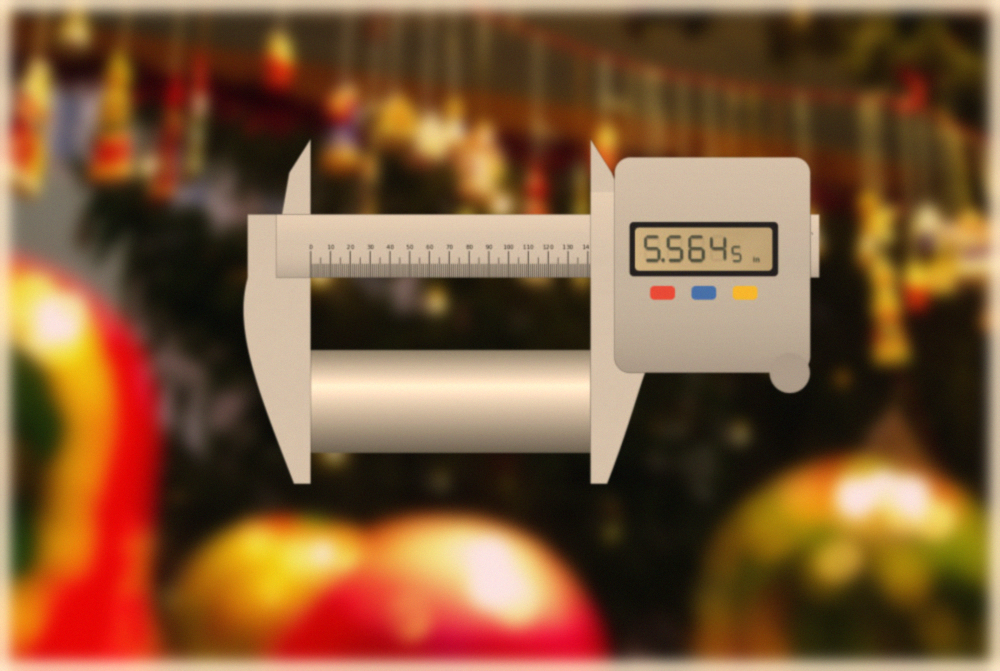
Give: 5.5645,in
